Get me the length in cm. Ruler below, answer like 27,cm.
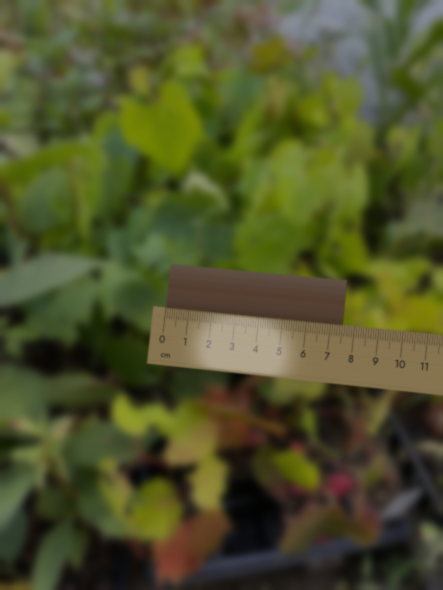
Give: 7.5,cm
